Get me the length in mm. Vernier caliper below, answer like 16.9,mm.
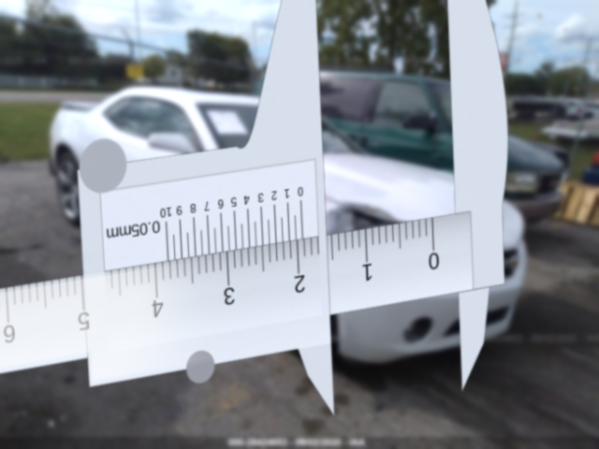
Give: 19.2,mm
